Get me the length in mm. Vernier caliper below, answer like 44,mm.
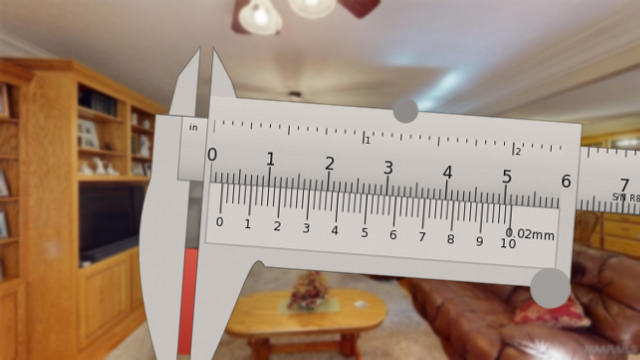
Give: 2.2,mm
